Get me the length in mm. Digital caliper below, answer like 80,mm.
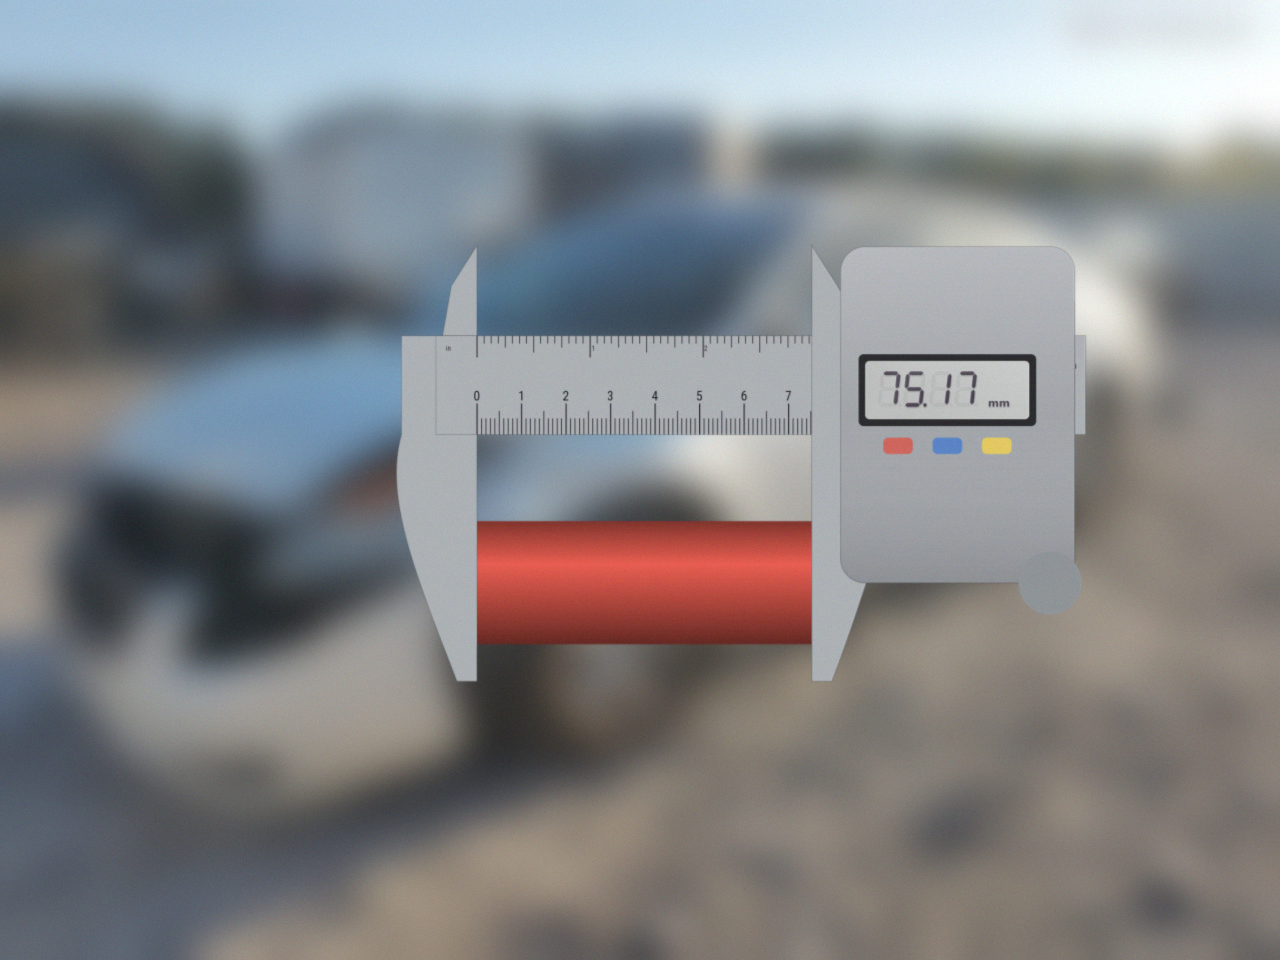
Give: 75.17,mm
